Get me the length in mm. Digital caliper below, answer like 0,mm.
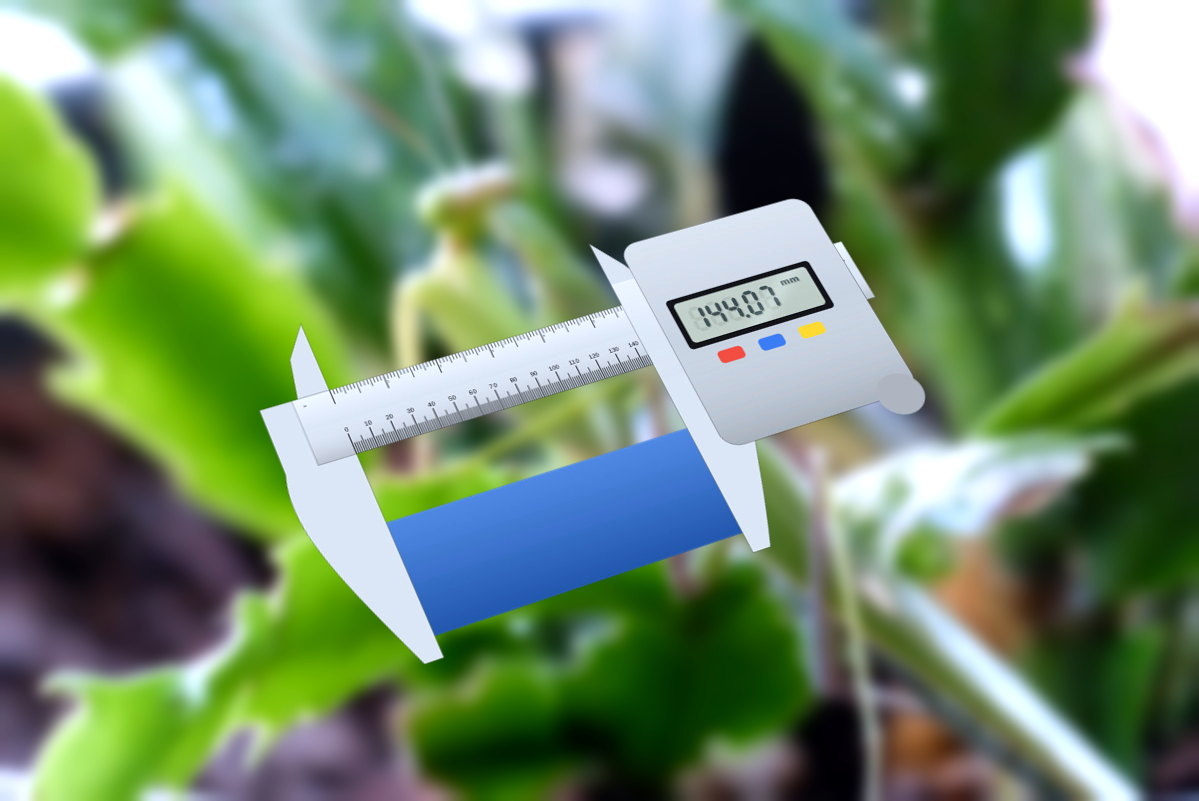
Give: 144.07,mm
